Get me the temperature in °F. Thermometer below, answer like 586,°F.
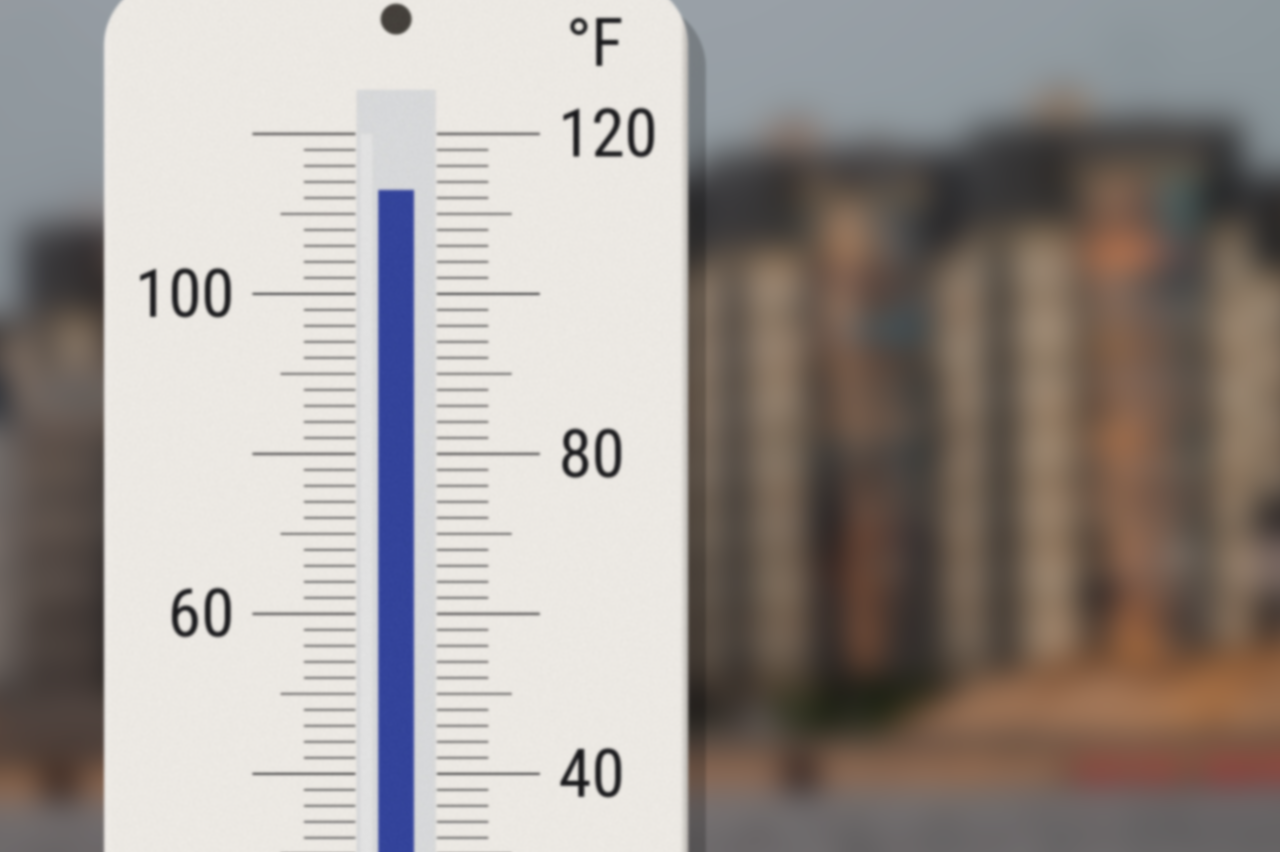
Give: 113,°F
